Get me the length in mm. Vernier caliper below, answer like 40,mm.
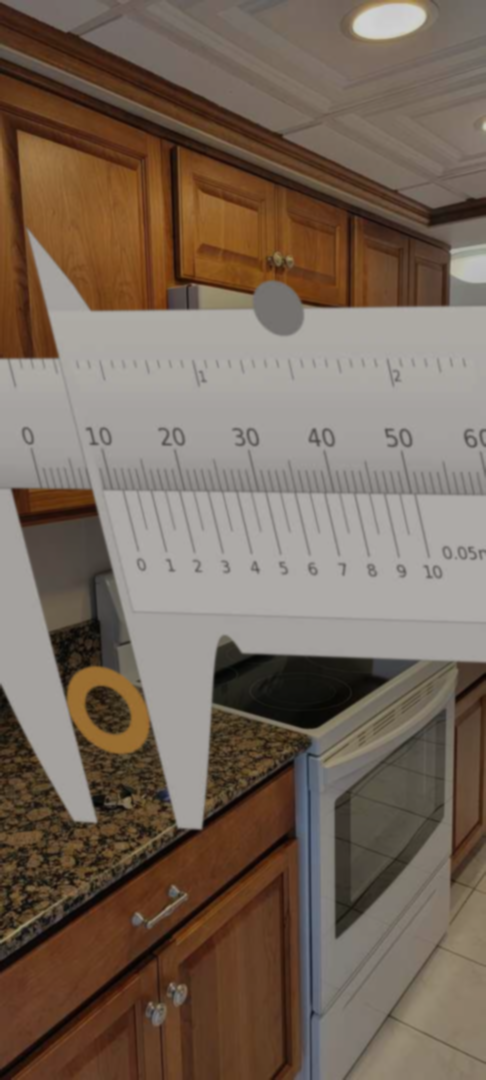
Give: 11.5,mm
